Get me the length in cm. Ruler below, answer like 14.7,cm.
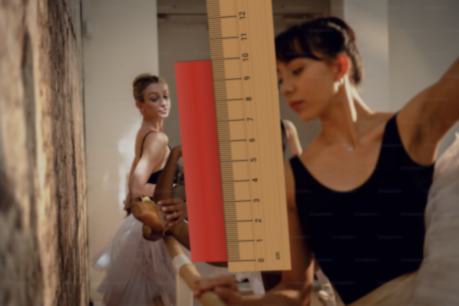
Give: 10,cm
